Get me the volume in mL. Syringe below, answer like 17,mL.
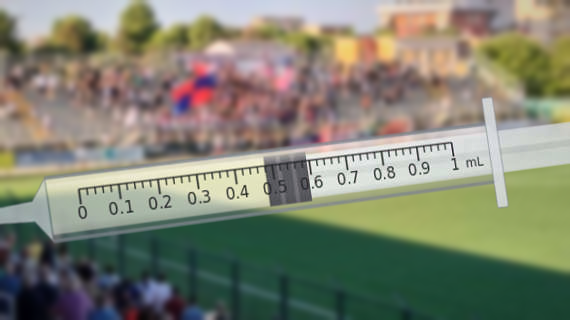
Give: 0.48,mL
